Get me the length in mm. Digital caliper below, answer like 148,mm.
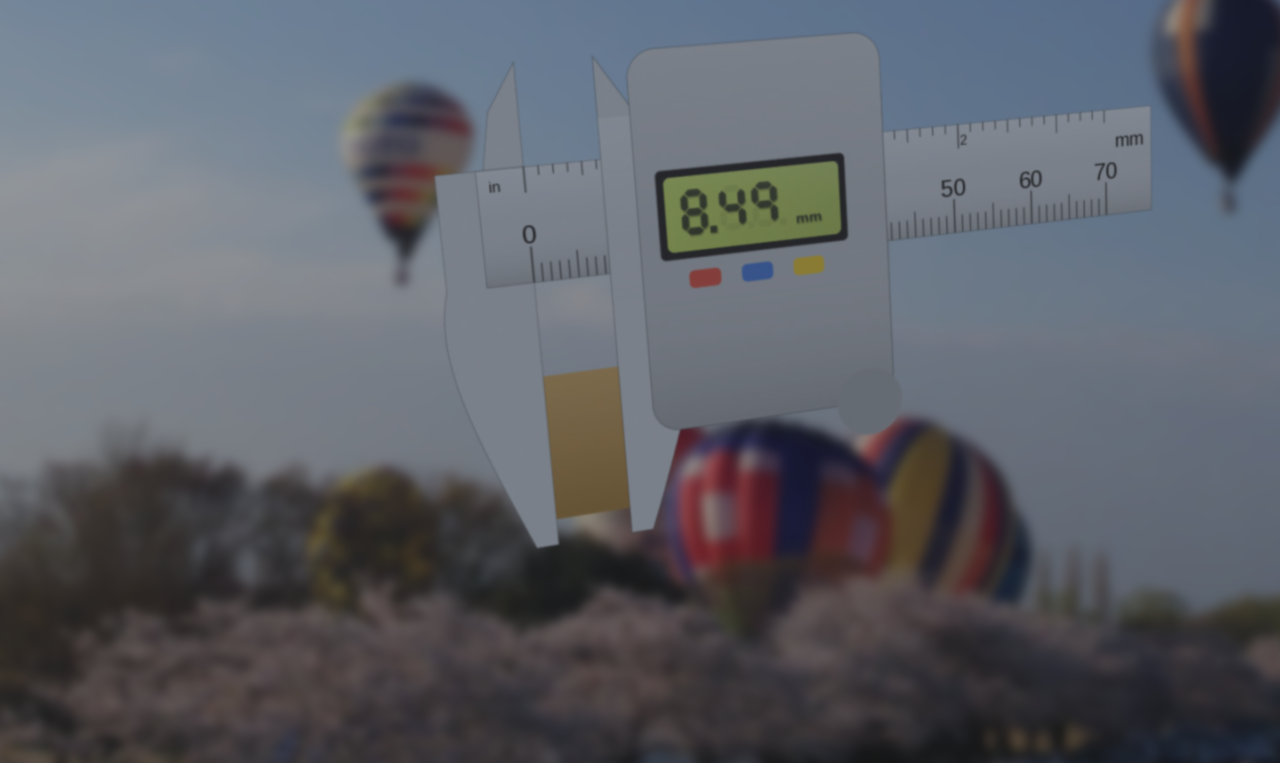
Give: 8.49,mm
